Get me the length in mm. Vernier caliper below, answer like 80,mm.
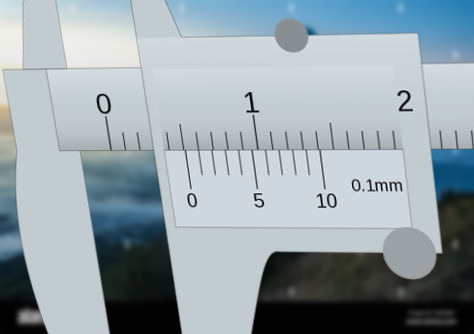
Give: 5.1,mm
